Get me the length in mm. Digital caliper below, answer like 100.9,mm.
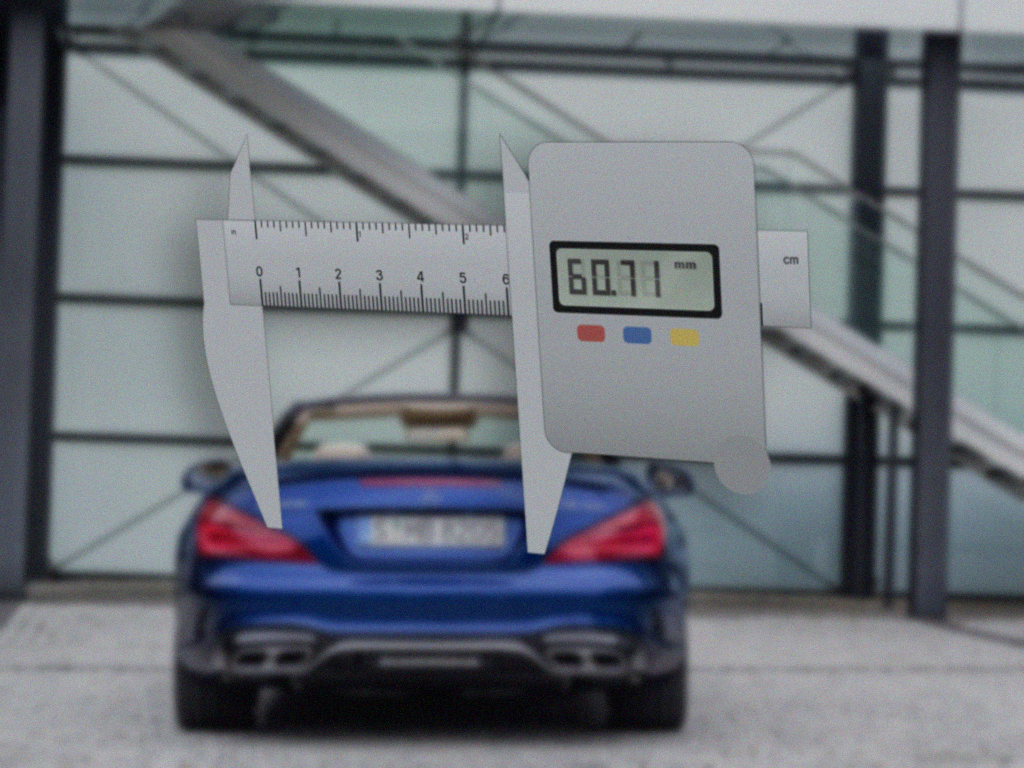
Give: 60.71,mm
